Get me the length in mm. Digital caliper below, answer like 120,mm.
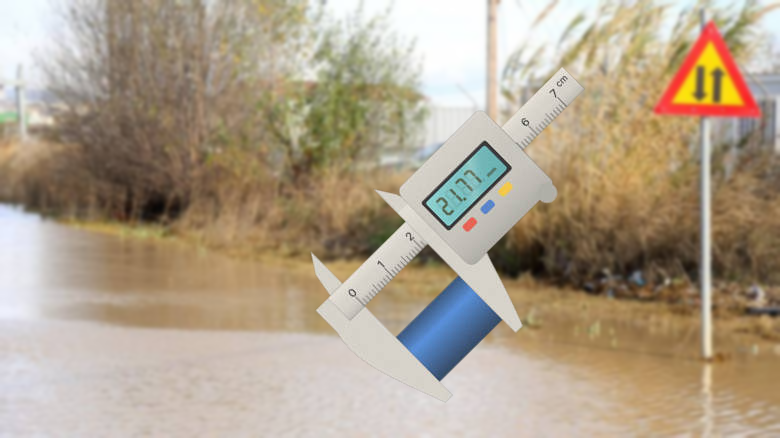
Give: 21.77,mm
